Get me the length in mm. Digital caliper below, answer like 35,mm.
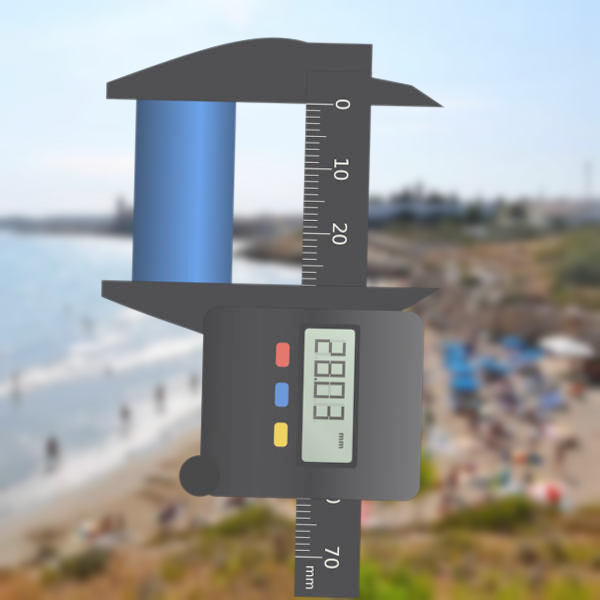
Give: 28.03,mm
